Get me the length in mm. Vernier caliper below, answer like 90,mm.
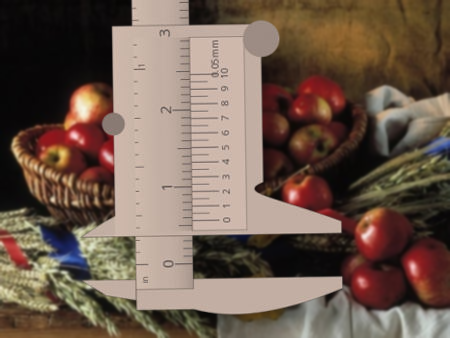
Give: 5.6,mm
